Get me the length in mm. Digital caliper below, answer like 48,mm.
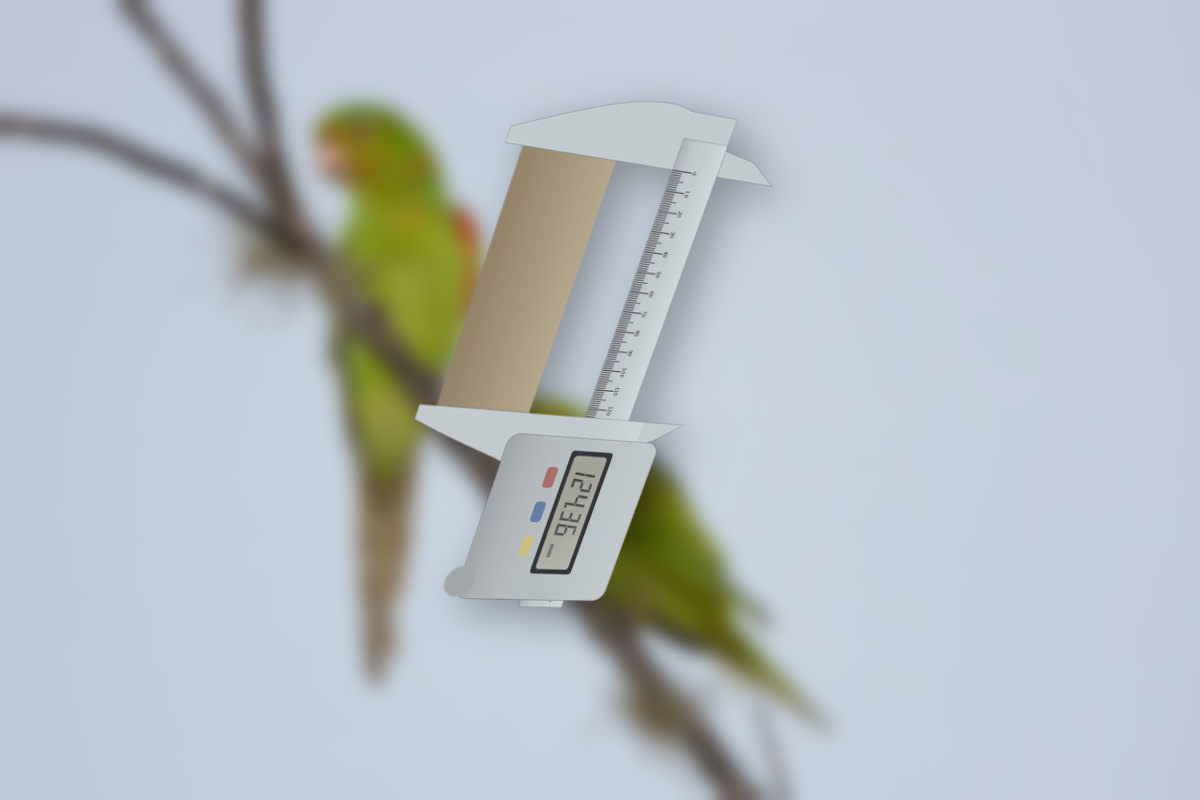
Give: 124.36,mm
